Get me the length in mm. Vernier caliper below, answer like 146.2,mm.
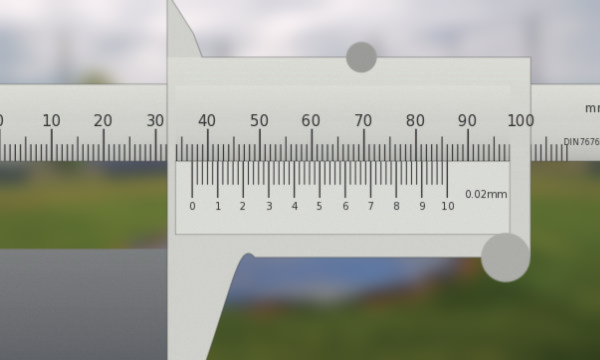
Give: 37.0,mm
